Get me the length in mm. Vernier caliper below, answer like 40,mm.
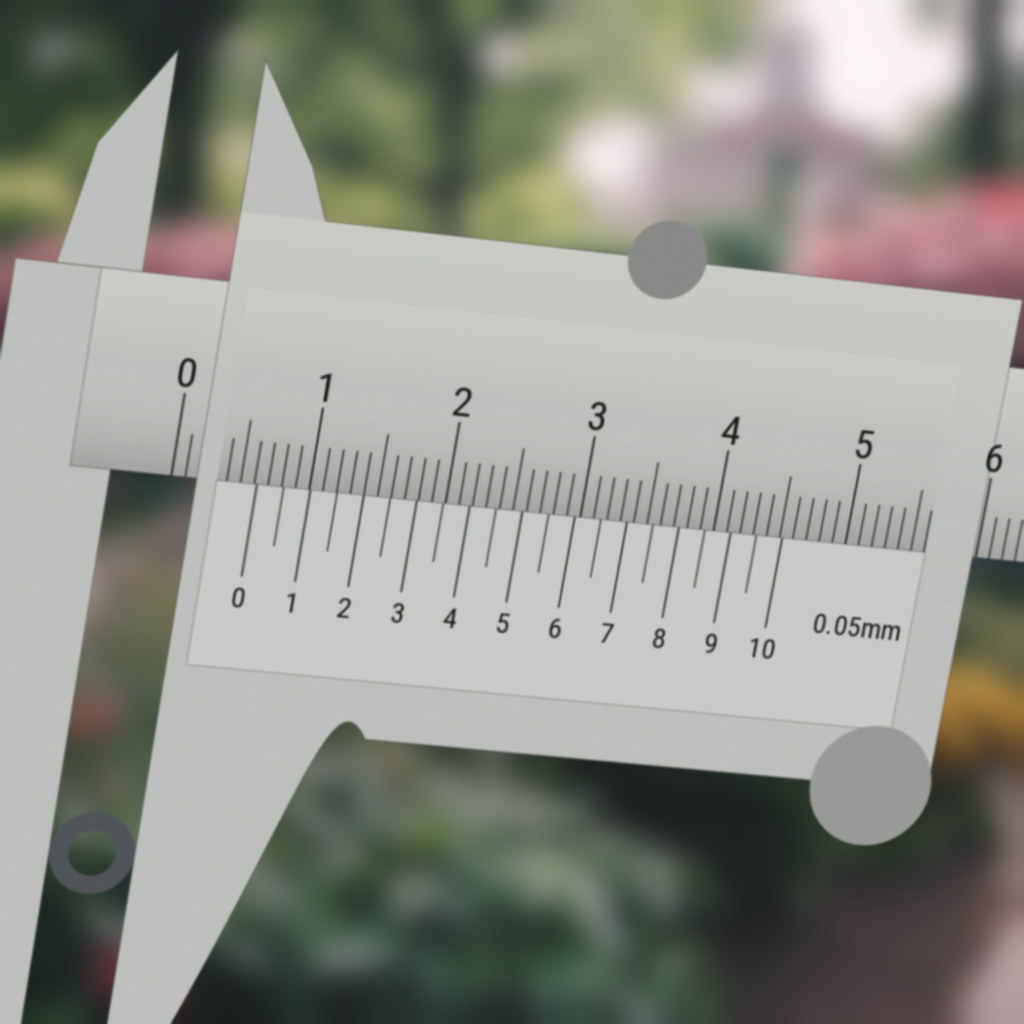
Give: 6.2,mm
